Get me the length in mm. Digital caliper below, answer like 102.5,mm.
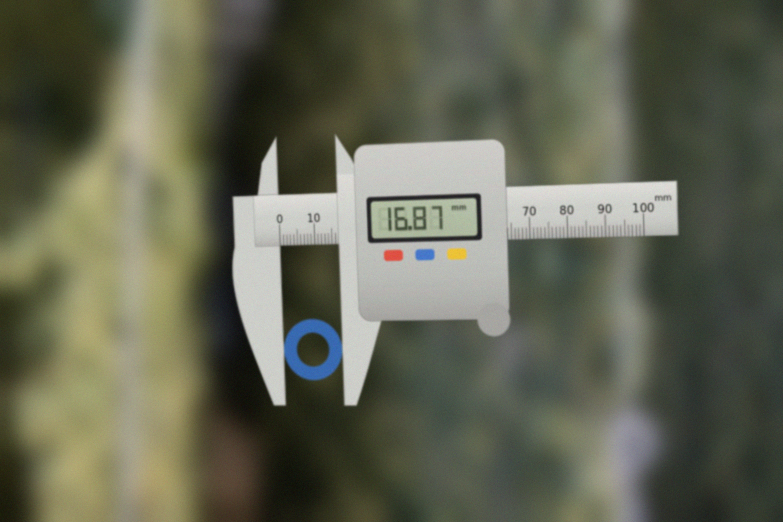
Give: 16.87,mm
